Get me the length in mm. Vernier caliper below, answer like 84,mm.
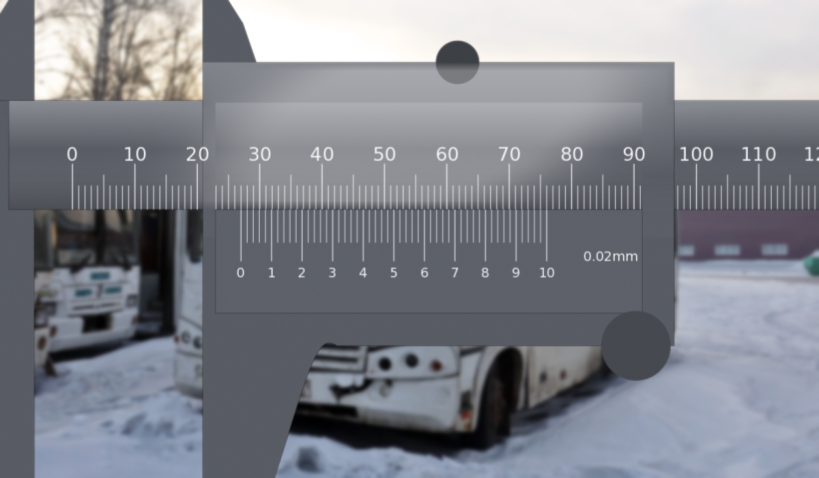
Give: 27.0,mm
